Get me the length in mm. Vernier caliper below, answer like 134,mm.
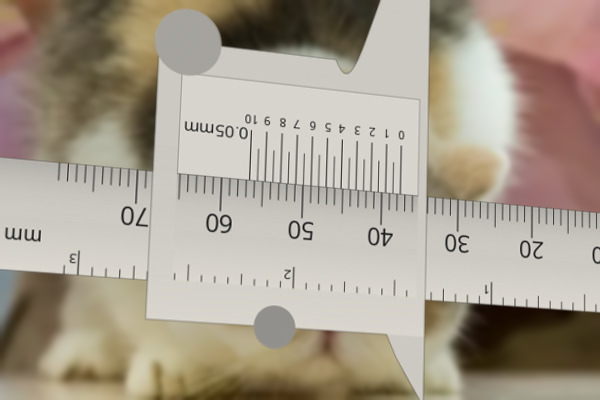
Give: 37.6,mm
